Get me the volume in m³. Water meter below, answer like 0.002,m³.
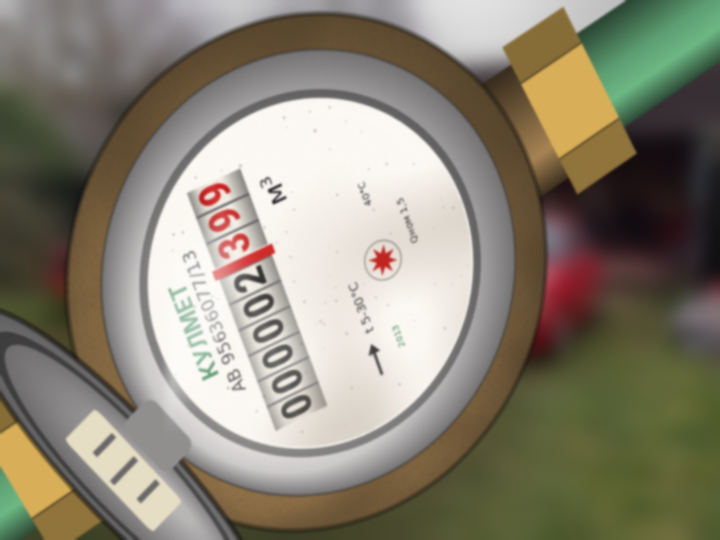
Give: 2.399,m³
